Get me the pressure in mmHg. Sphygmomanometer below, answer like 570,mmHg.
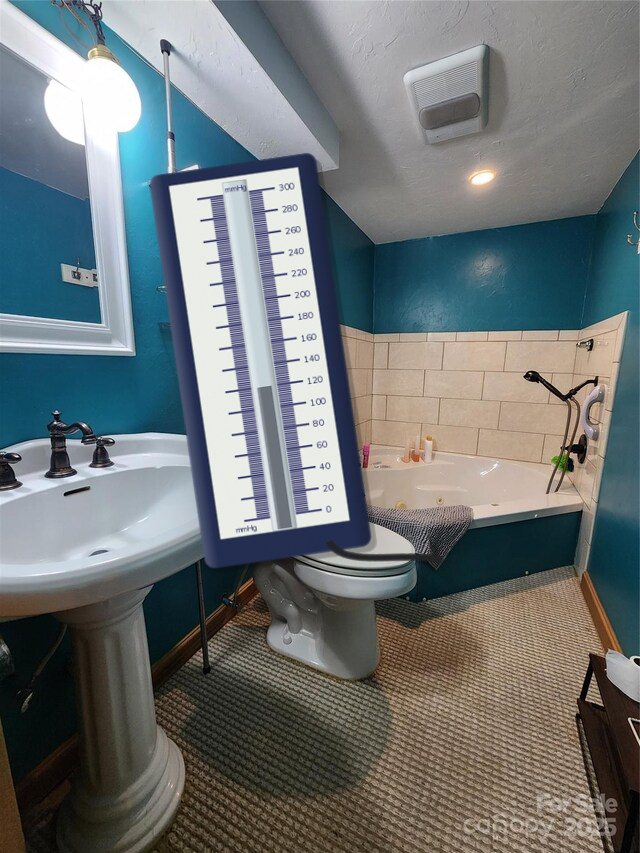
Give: 120,mmHg
